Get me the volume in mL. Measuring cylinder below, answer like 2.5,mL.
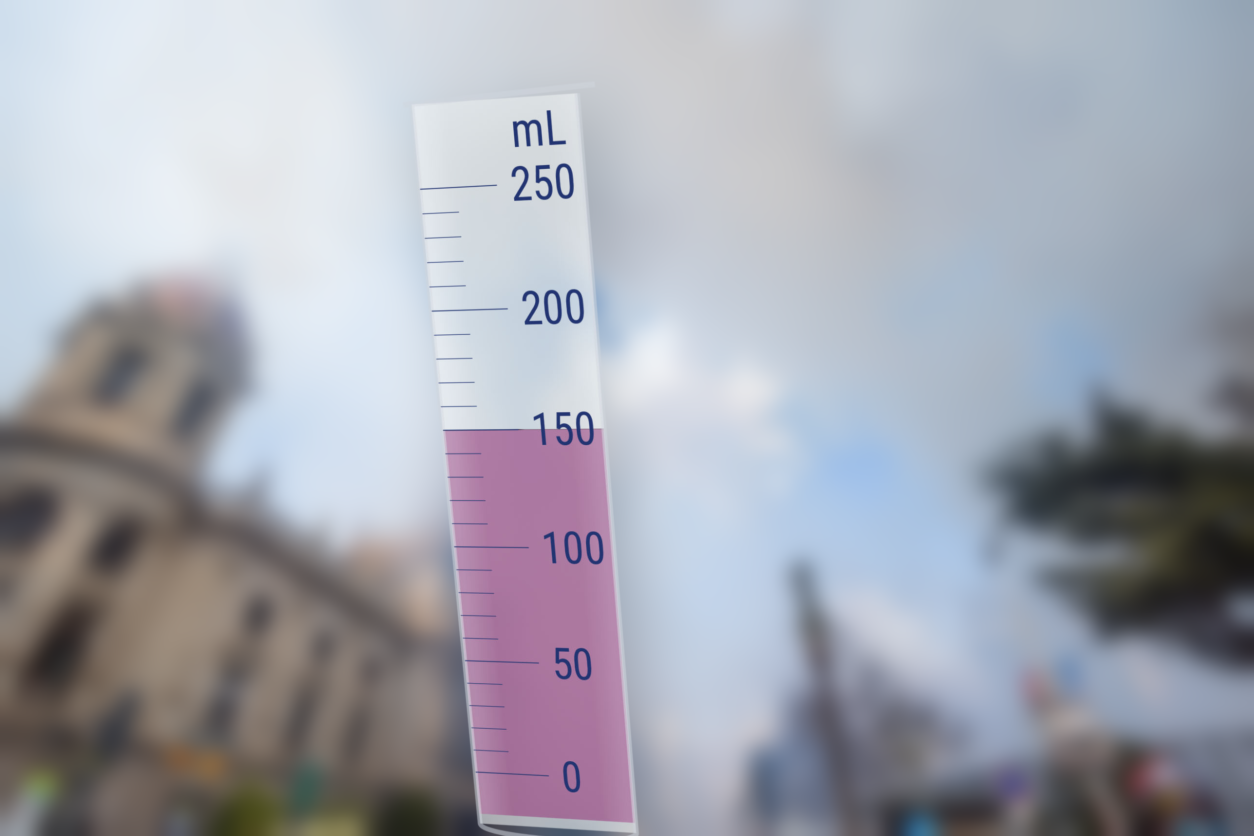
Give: 150,mL
